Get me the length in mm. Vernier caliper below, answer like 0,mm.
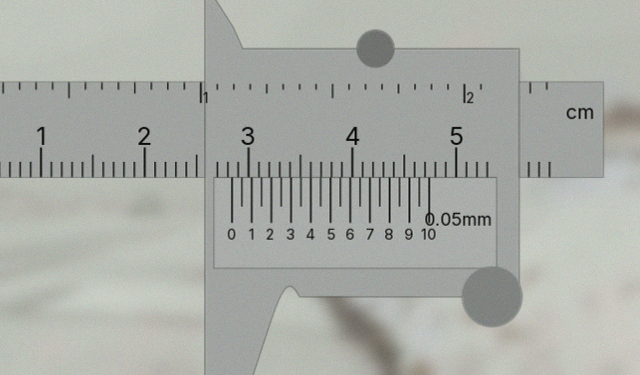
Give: 28.4,mm
